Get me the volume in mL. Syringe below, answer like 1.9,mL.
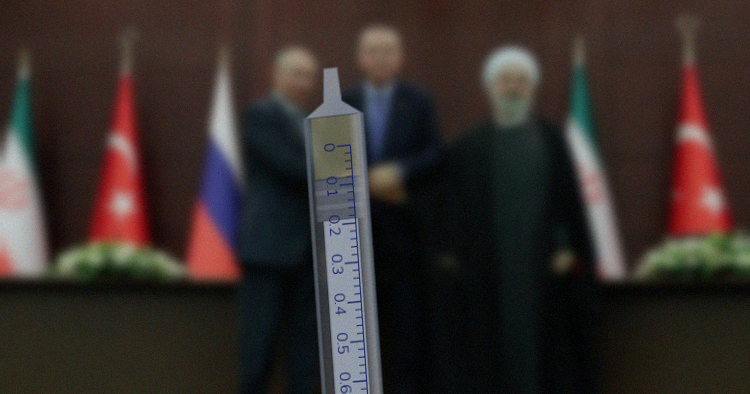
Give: 0.08,mL
